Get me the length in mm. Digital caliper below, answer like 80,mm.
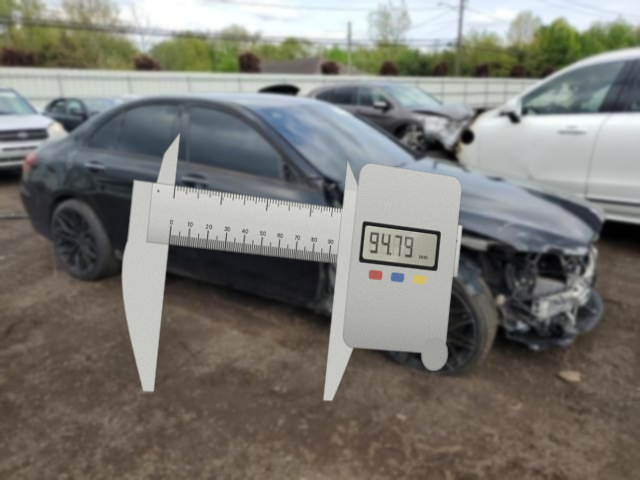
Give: 94.79,mm
